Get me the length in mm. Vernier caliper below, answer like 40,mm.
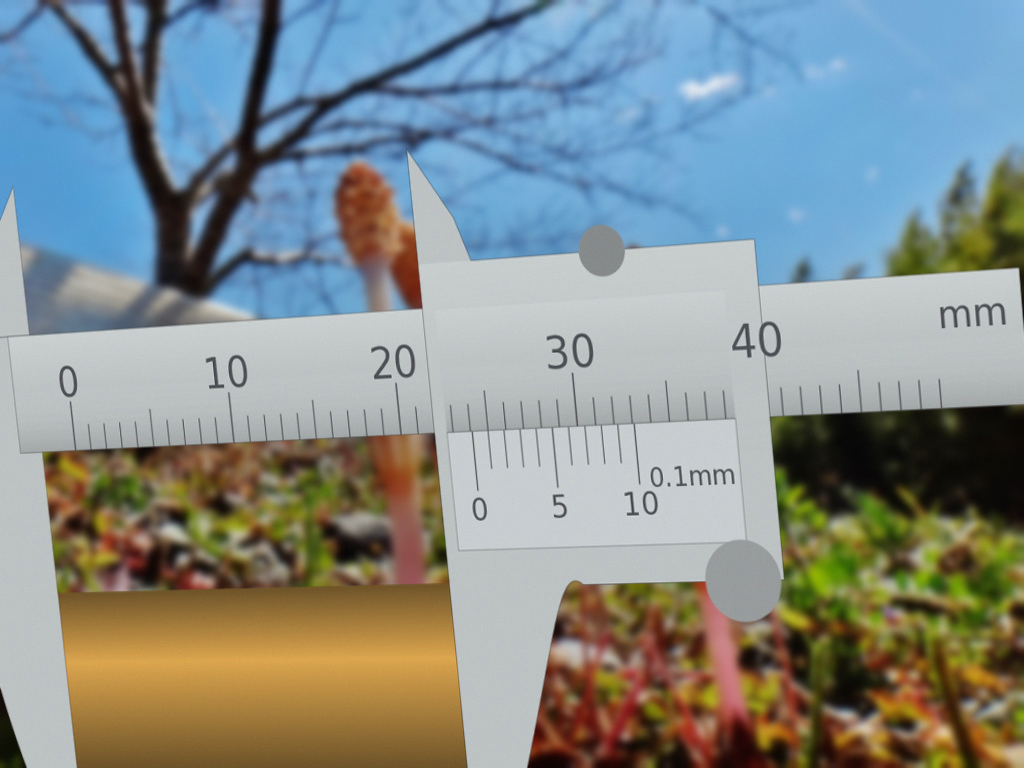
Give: 24.1,mm
